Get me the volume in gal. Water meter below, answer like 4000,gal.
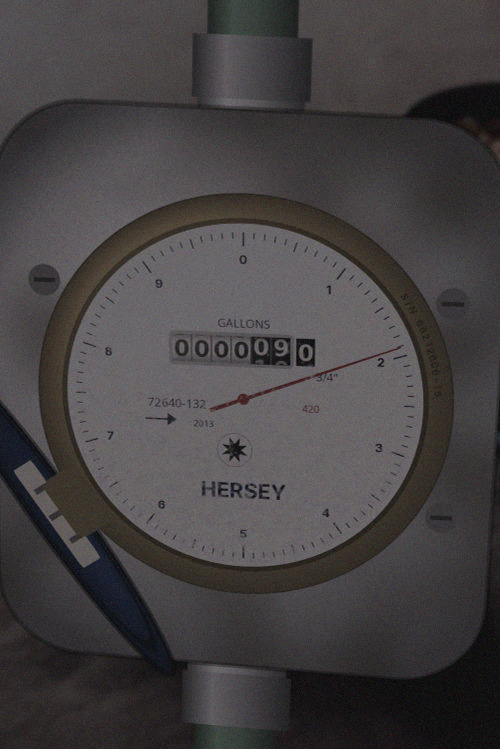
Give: 91.9,gal
